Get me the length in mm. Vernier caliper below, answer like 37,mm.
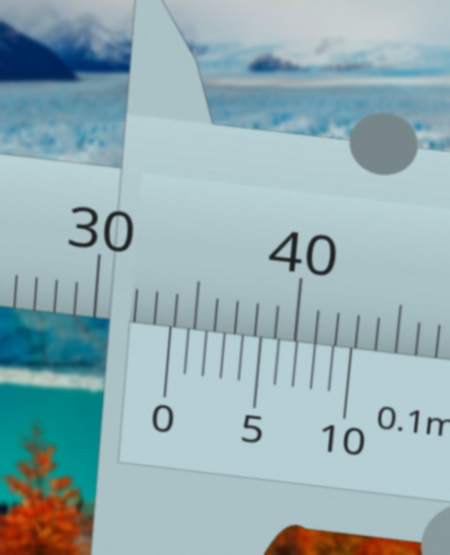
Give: 33.8,mm
